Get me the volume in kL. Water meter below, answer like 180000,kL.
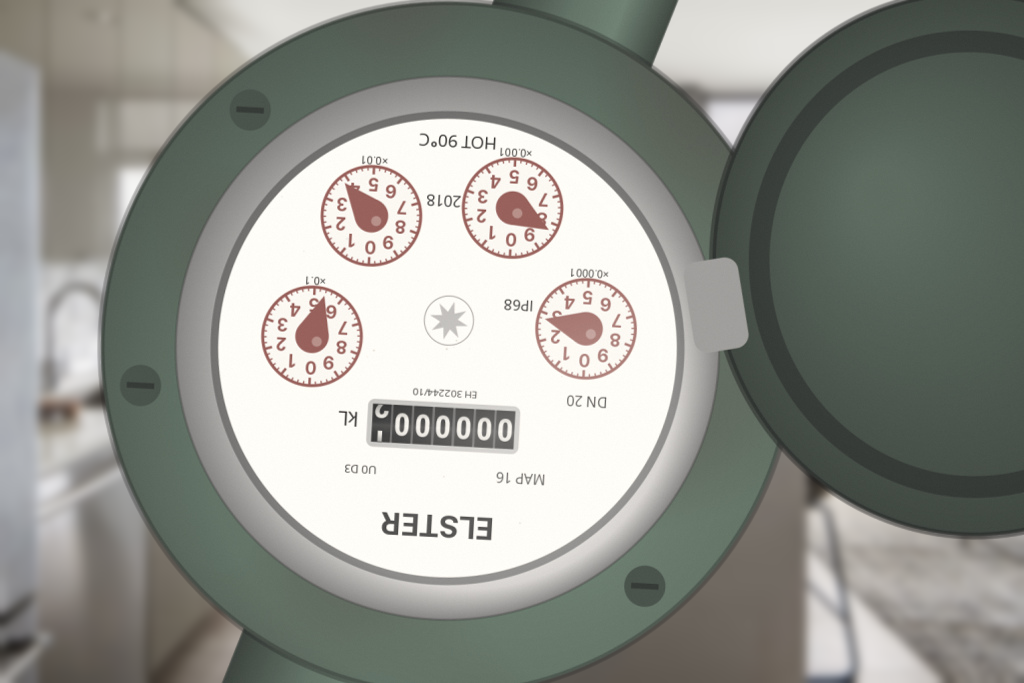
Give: 1.5382,kL
